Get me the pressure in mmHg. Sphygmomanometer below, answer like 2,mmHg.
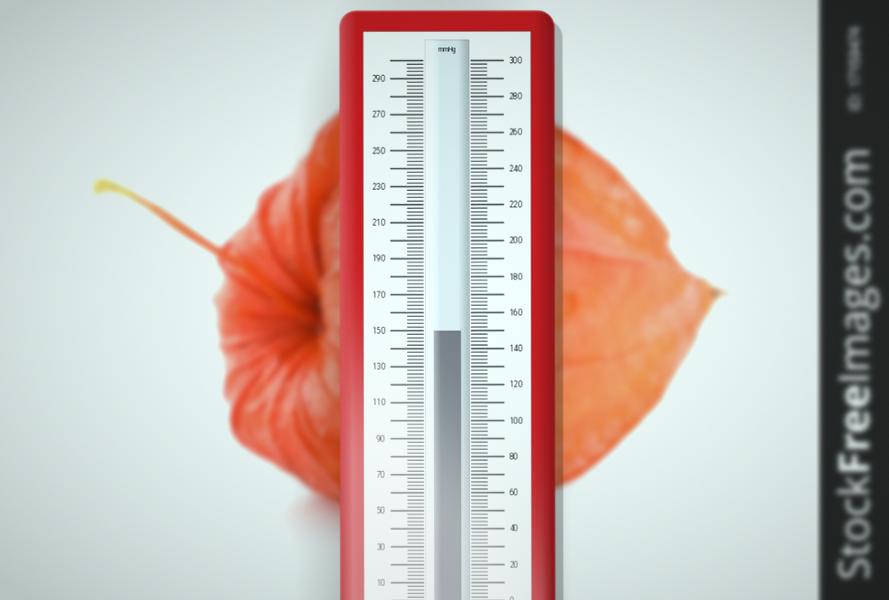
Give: 150,mmHg
